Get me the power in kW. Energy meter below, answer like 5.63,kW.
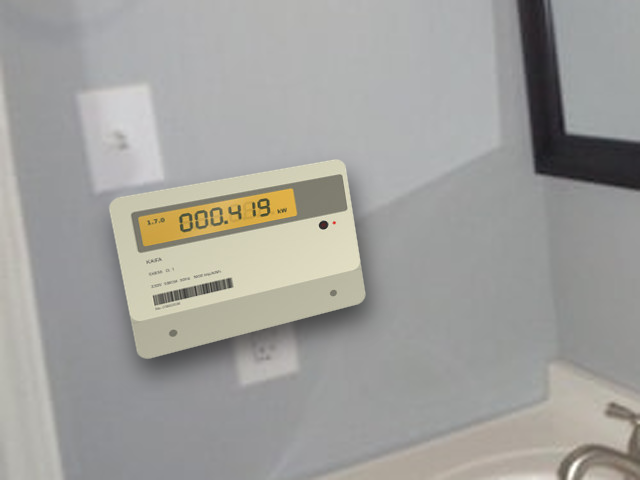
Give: 0.419,kW
